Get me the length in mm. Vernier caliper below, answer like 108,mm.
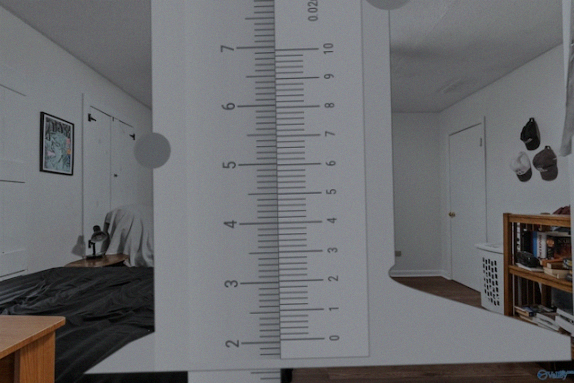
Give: 20.4,mm
